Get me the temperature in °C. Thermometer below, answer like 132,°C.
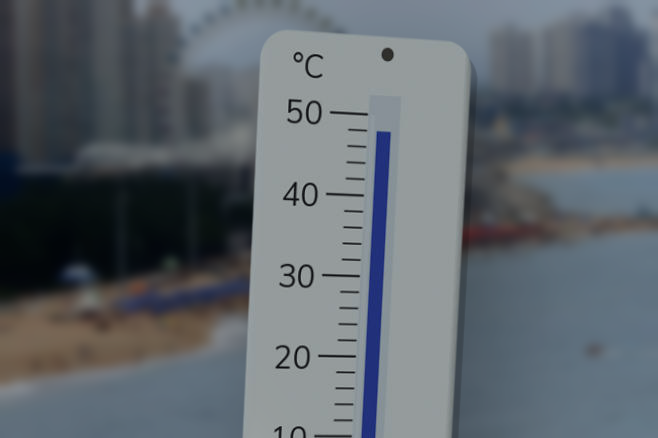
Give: 48,°C
